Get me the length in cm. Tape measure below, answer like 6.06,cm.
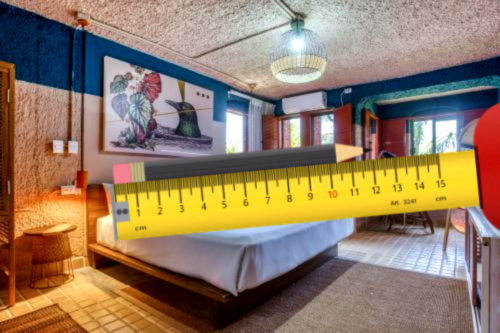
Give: 12,cm
